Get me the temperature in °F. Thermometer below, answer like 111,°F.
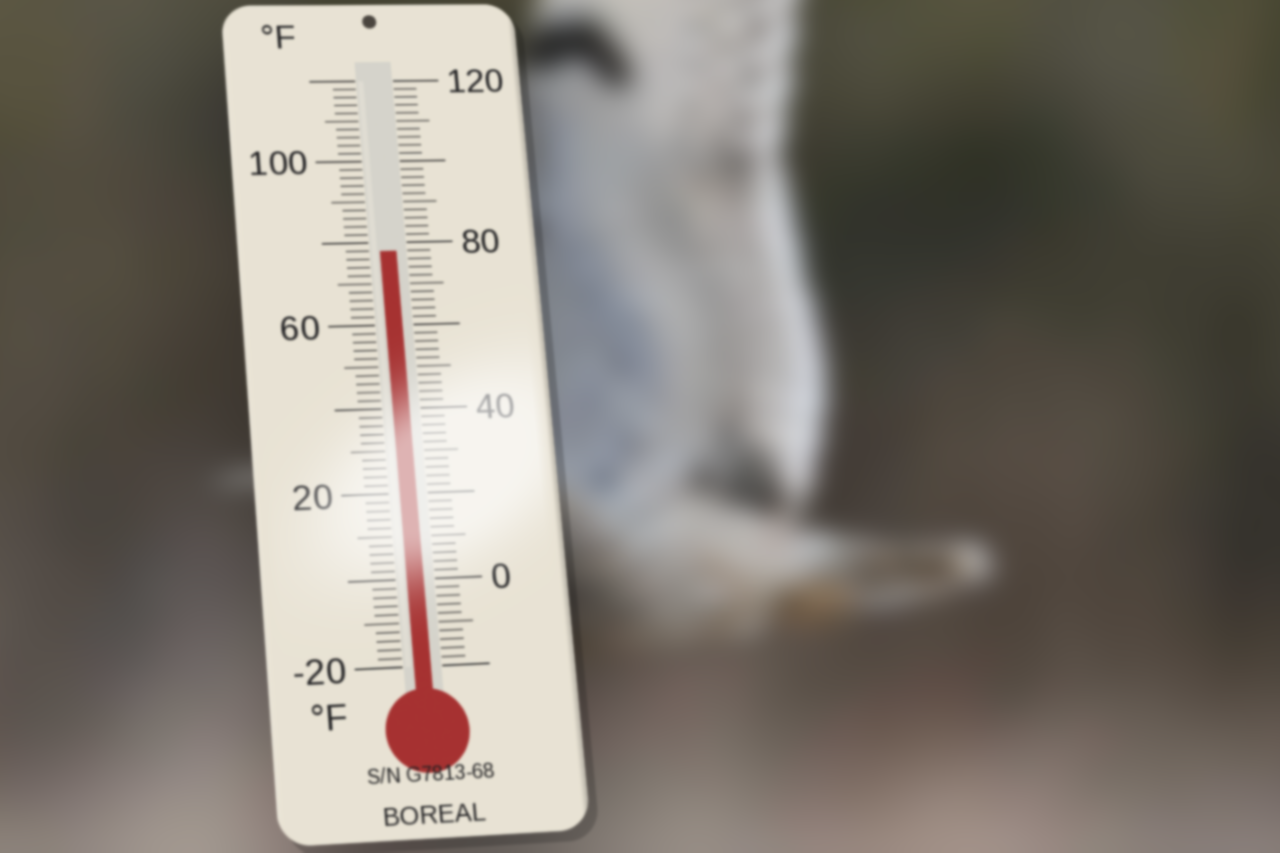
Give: 78,°F
